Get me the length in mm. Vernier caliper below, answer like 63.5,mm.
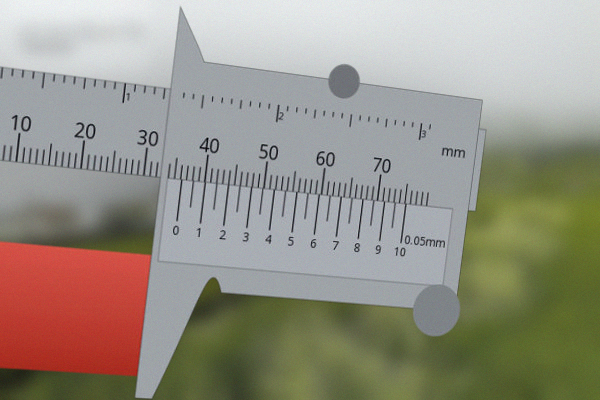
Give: 36.2,mm
